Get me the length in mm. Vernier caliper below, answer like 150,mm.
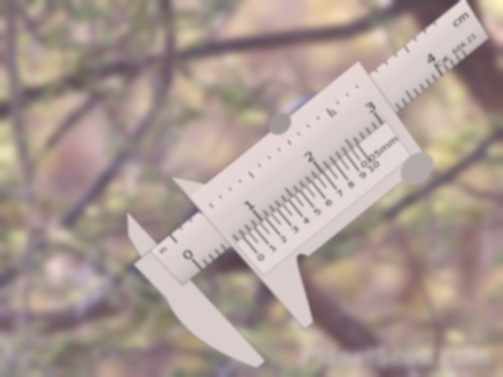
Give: 6.8,mm
